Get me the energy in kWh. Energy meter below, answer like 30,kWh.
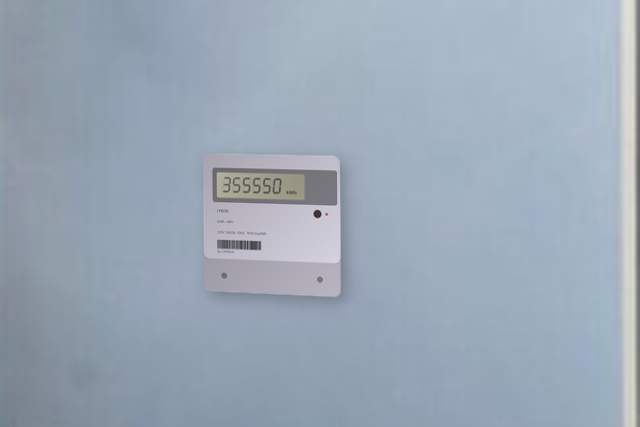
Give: 355550,kWh
